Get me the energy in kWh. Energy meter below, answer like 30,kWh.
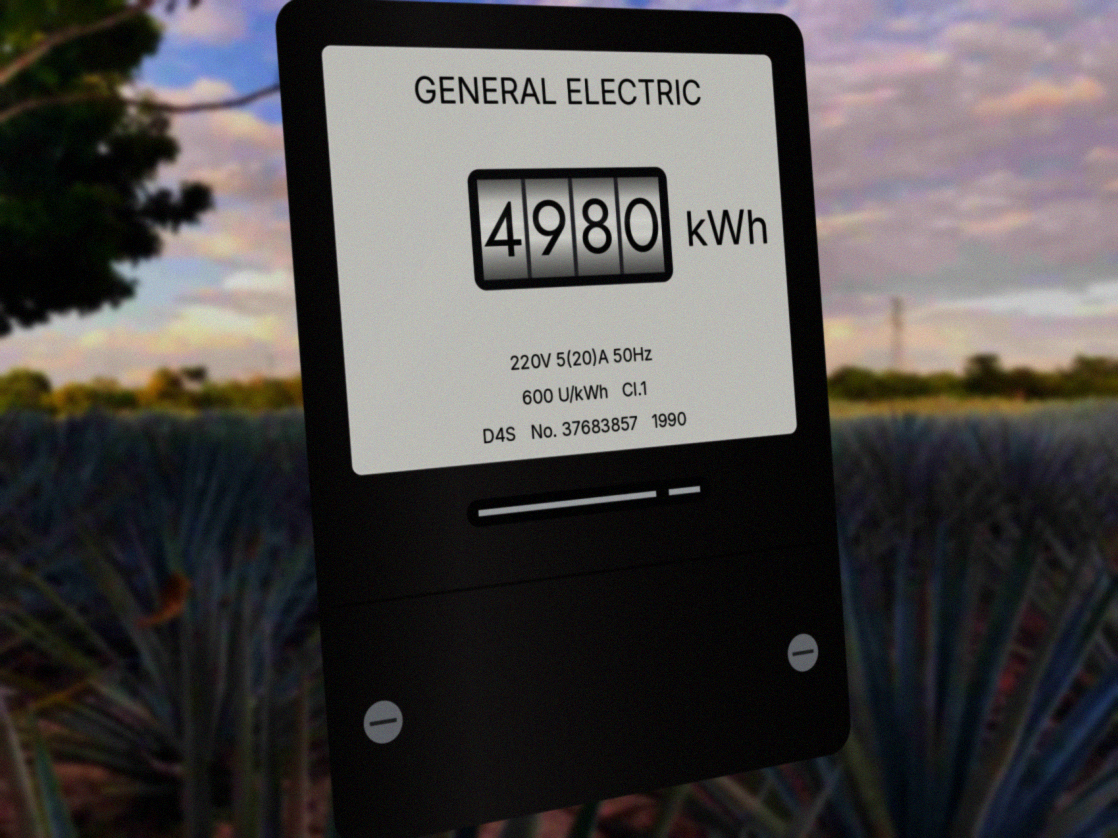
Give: 4980,kWh
